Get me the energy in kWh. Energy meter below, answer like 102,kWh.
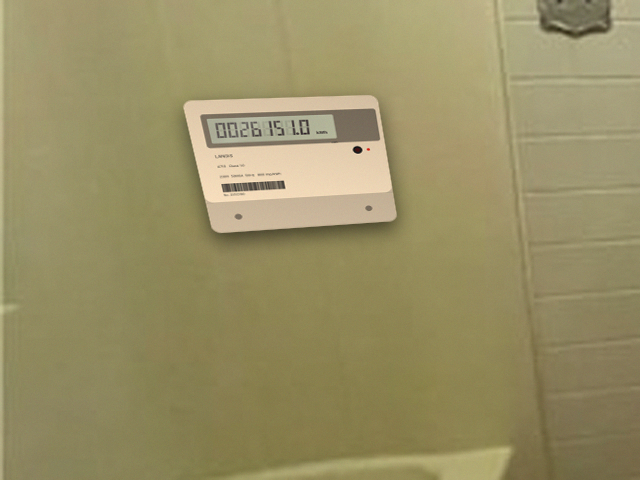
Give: 26151.0,kWh
